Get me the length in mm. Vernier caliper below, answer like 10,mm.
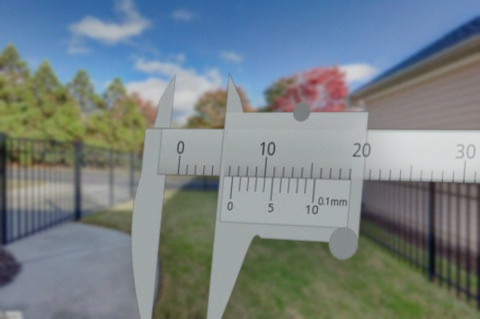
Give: 6.4,mm
